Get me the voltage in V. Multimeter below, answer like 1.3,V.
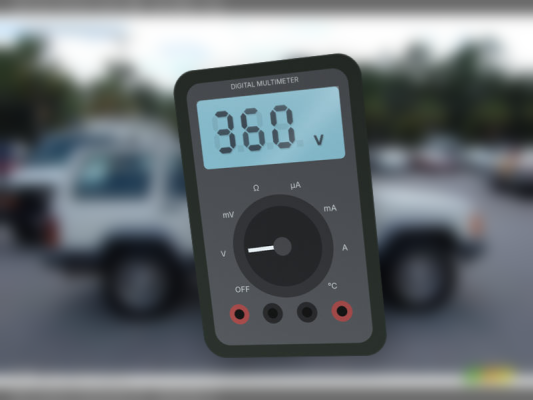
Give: 360,V
